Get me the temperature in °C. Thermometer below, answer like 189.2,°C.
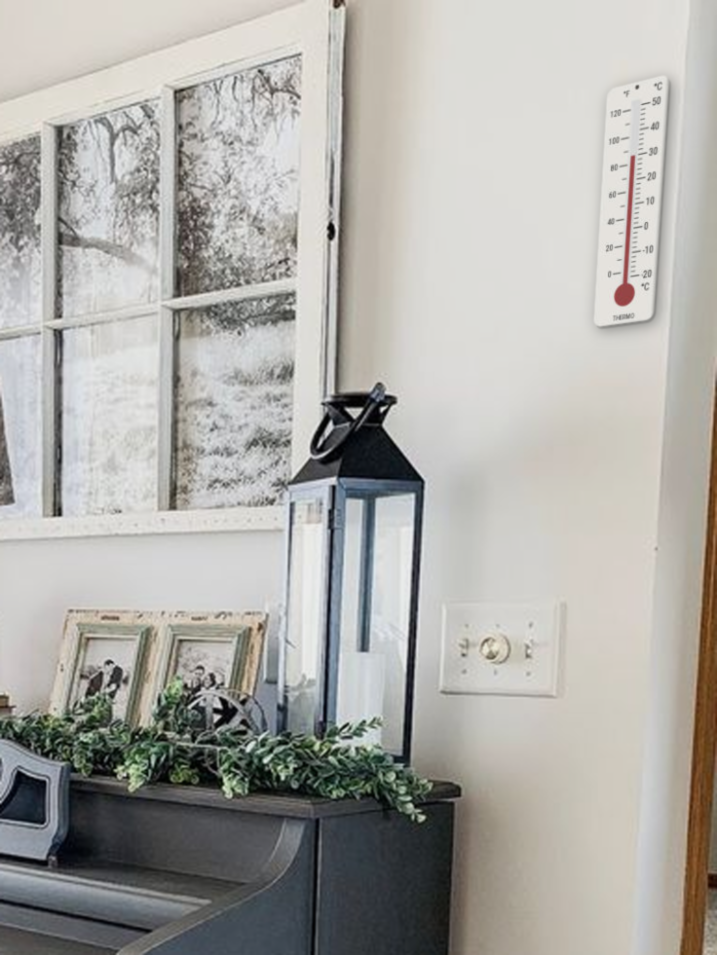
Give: 30,°C
